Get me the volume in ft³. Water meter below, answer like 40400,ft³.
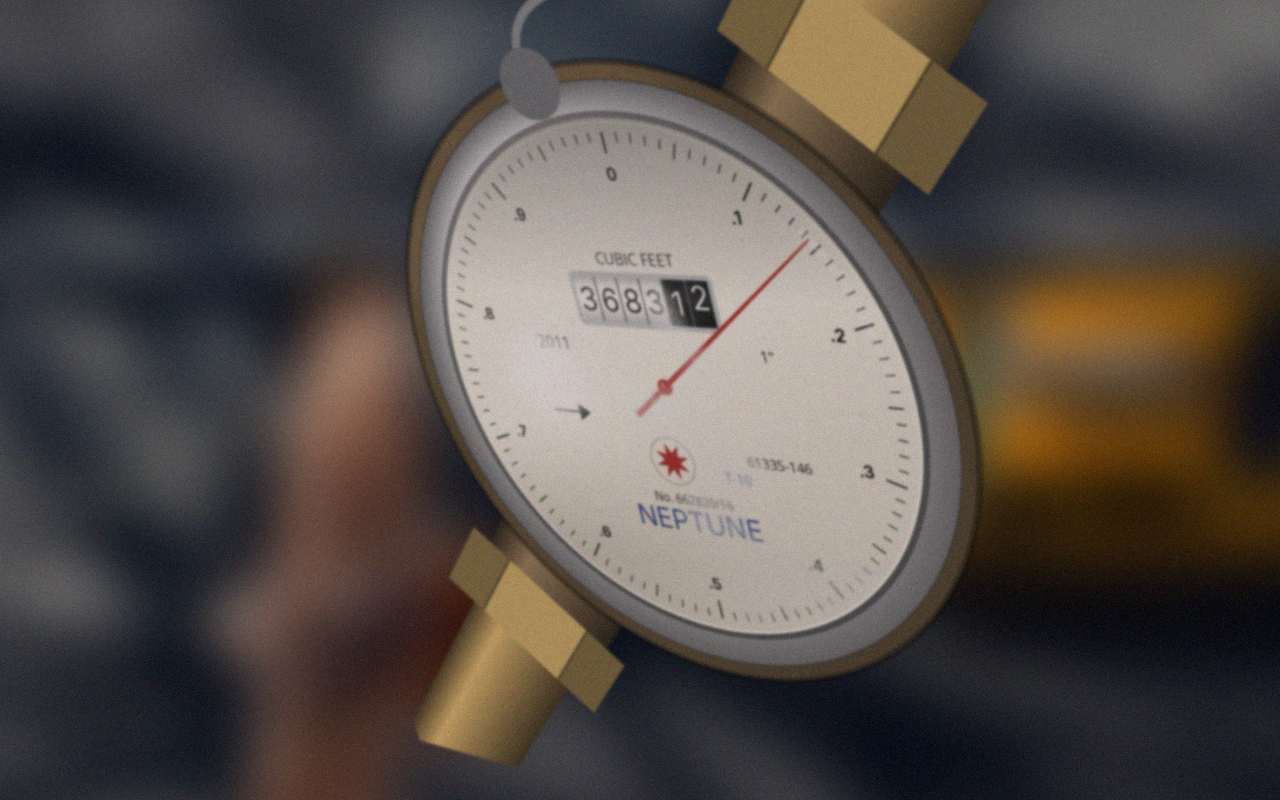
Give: 368312.14,ft³
